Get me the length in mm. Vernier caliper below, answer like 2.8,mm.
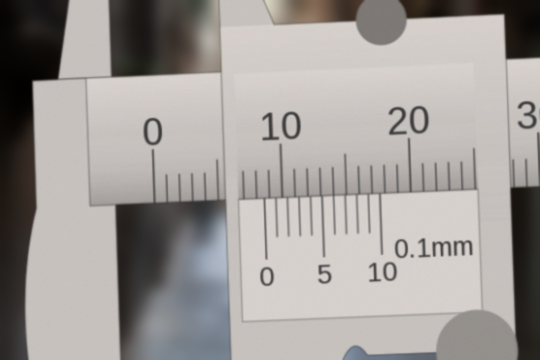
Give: 8.6,mm
